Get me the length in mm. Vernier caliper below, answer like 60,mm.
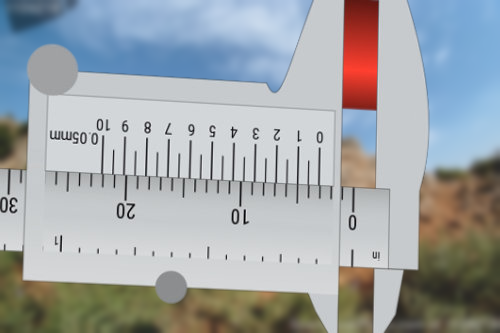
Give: 3.1,mm
